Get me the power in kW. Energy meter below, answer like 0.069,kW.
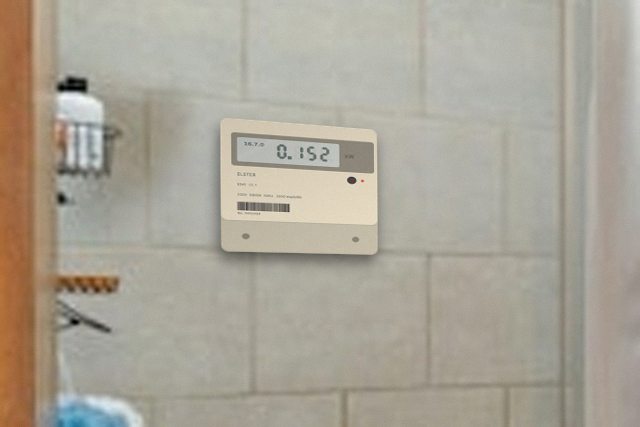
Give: 0.152,kW
